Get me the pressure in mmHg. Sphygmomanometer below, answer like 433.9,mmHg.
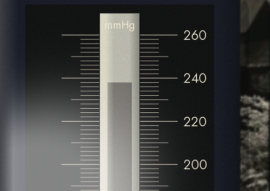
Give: 238,mmHg
